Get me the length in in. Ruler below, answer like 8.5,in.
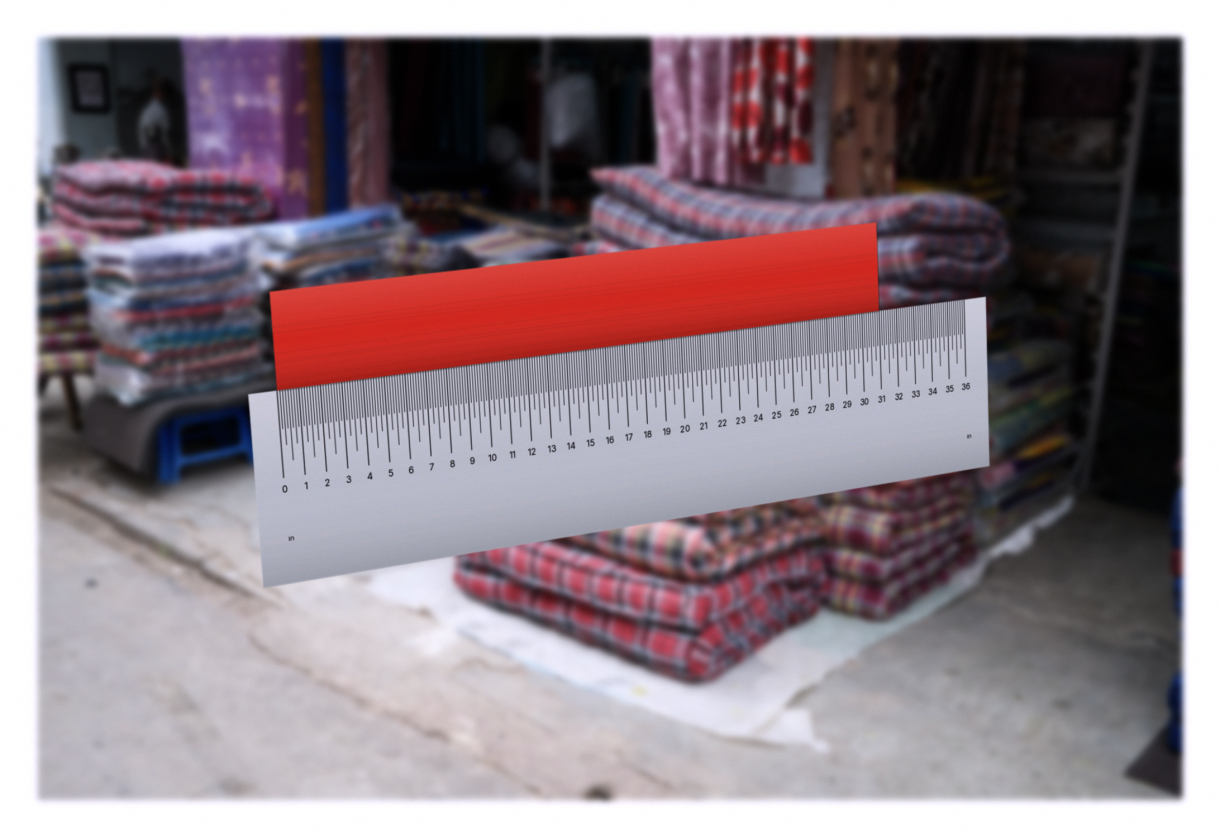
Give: 31,in
